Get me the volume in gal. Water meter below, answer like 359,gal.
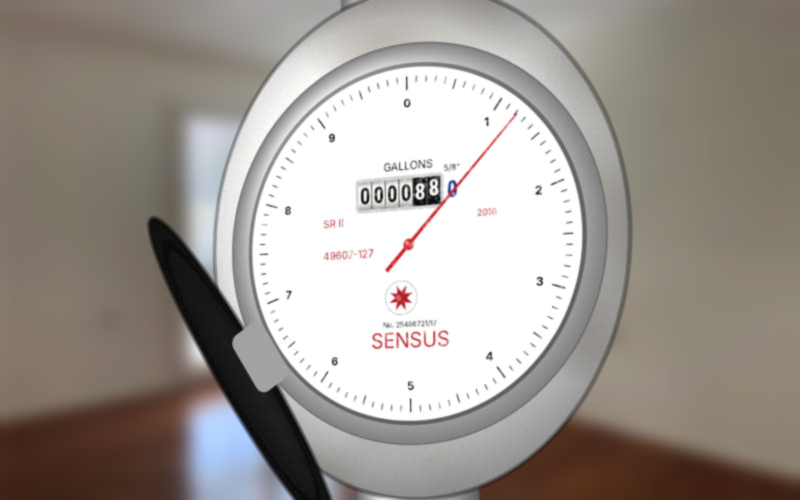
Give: 881.2,gal
